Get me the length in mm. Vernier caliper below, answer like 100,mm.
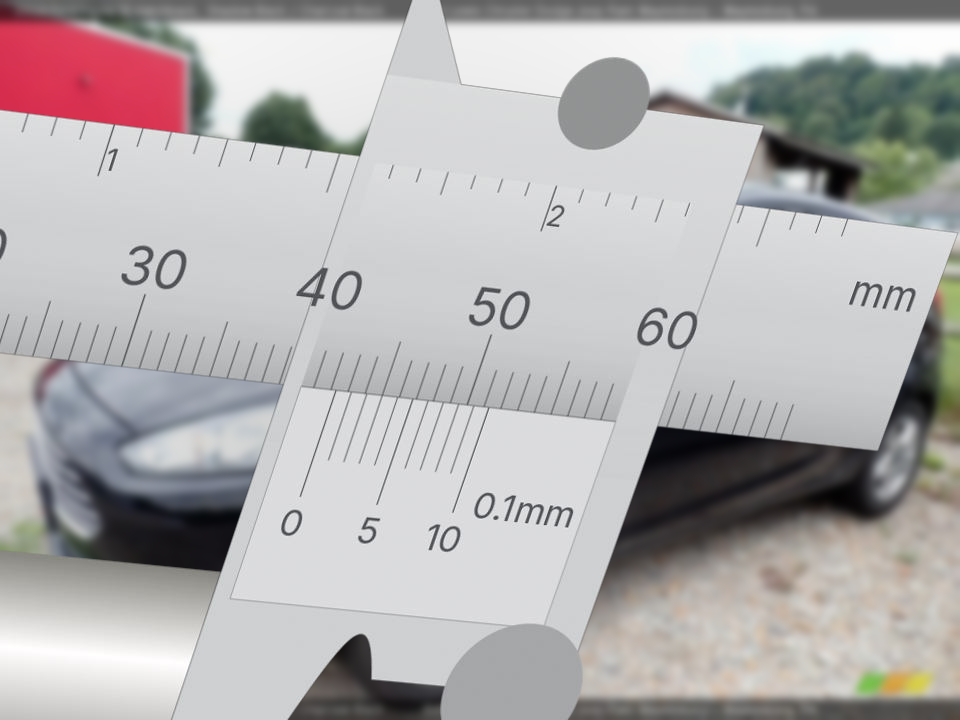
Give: 42.3,mm
